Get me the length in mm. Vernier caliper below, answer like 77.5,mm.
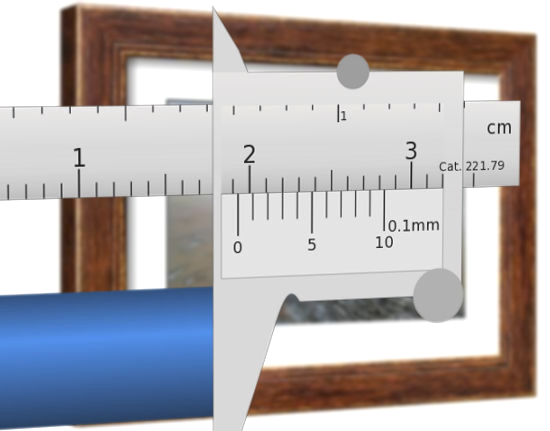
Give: 19.3,mm
